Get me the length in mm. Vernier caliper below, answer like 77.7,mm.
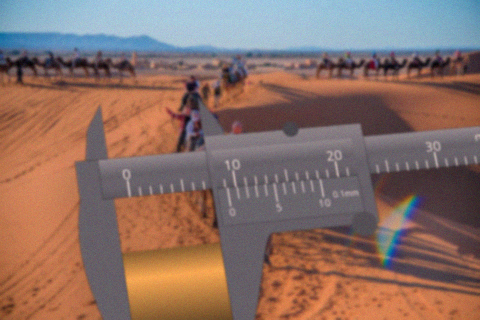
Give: 9.2,mm
